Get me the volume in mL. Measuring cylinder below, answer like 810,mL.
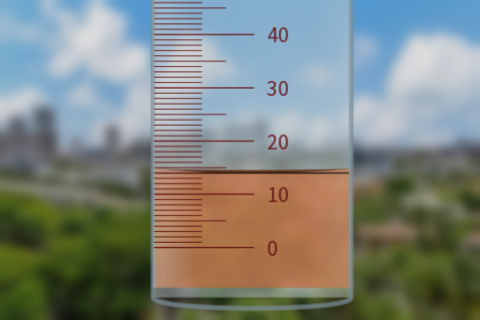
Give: 14,mL
